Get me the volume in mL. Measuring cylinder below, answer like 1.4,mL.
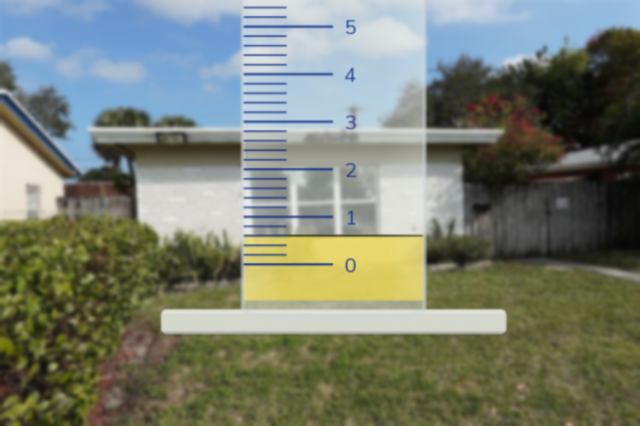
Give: 0.6,mL
